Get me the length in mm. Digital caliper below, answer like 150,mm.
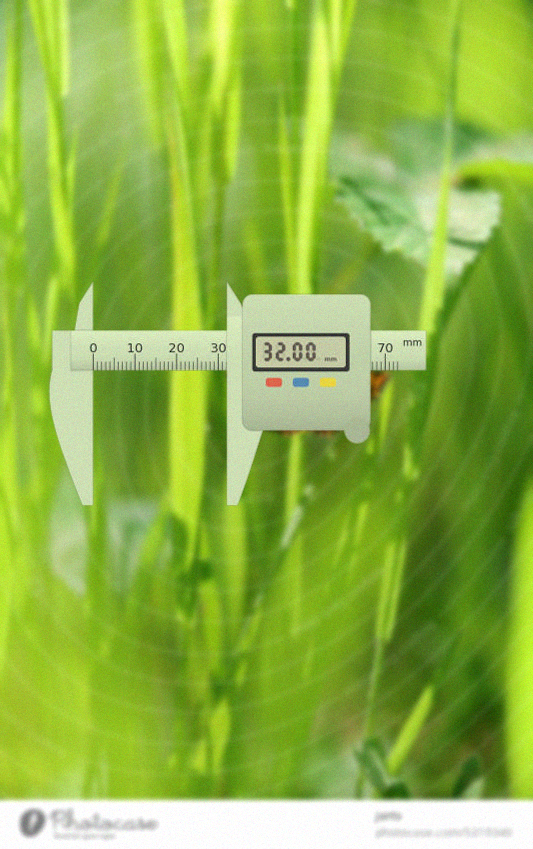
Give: 32.00,mm
